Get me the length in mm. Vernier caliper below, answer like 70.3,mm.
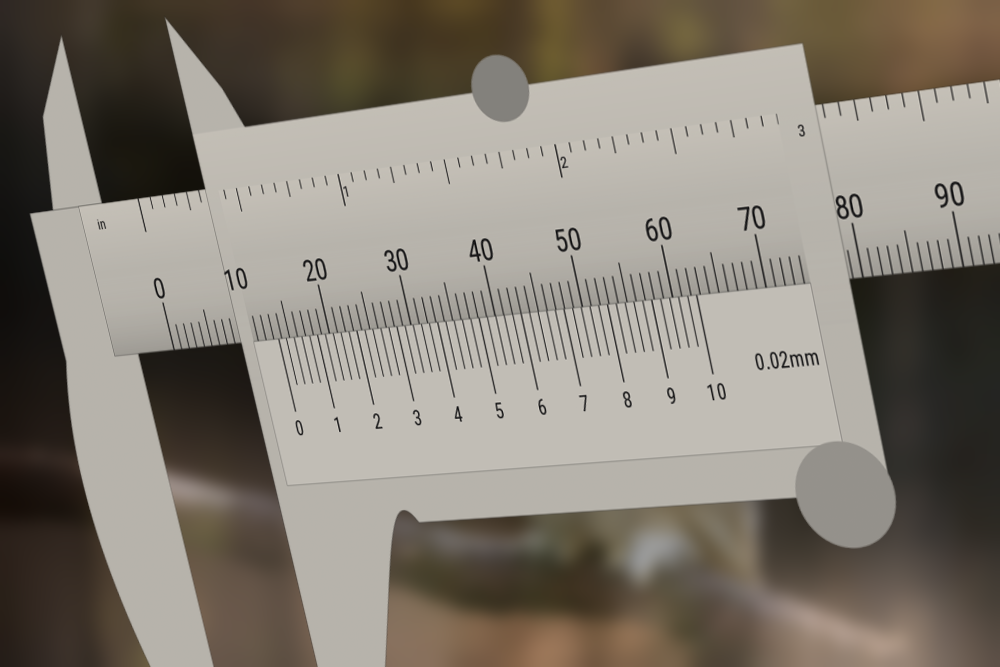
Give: 13.6,mm
